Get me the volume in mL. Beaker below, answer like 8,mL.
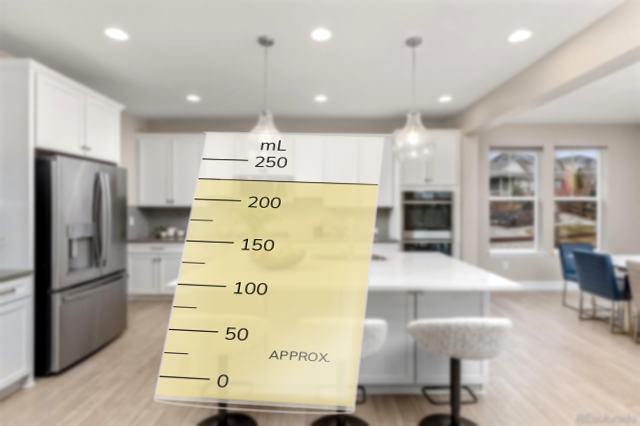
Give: 225,mL
